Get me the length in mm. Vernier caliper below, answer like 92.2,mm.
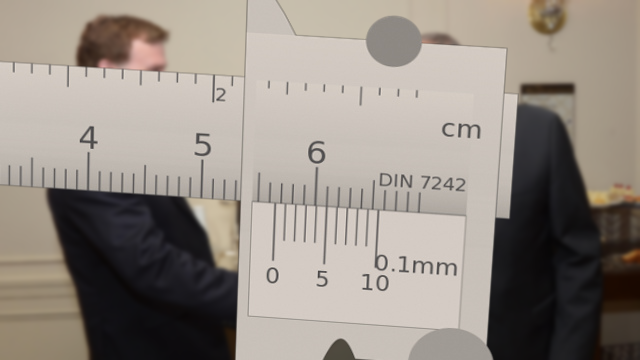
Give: 56.5,mm
